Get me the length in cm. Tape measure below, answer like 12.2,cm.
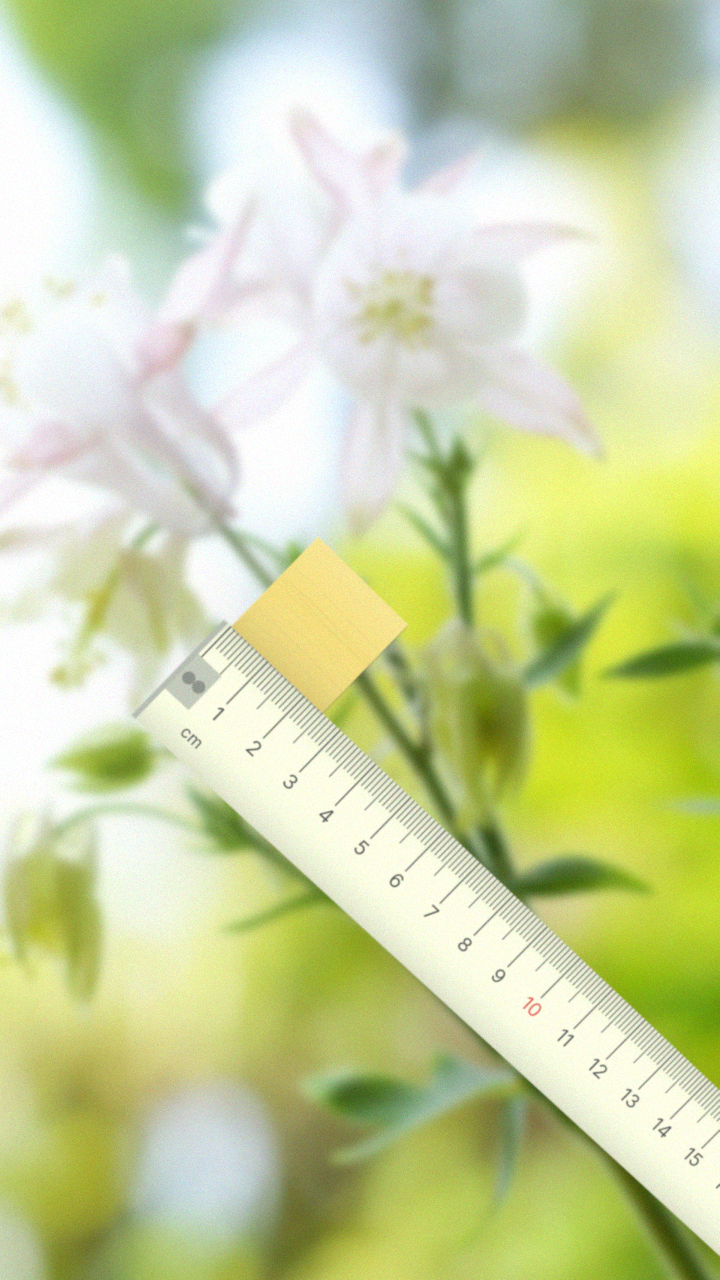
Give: 2.5,cm
